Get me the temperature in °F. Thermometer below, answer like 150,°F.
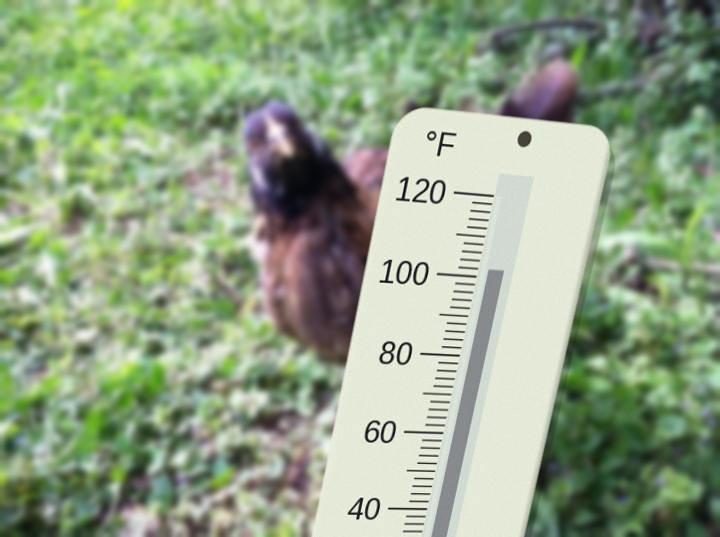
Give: 102,°F
